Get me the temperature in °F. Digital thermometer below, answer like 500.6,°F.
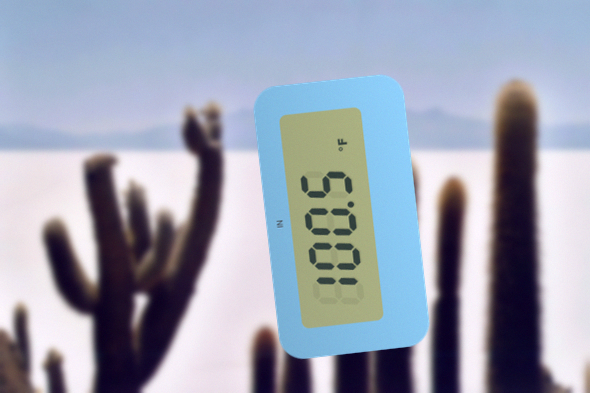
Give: 100.5,°F
